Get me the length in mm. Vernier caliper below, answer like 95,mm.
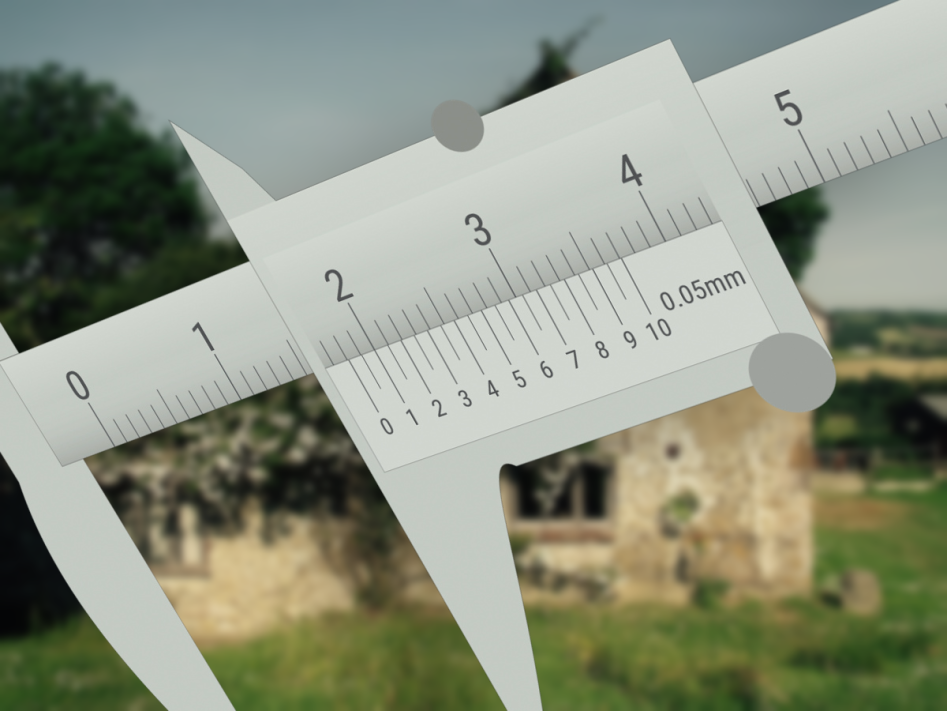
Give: 18.1,mm
